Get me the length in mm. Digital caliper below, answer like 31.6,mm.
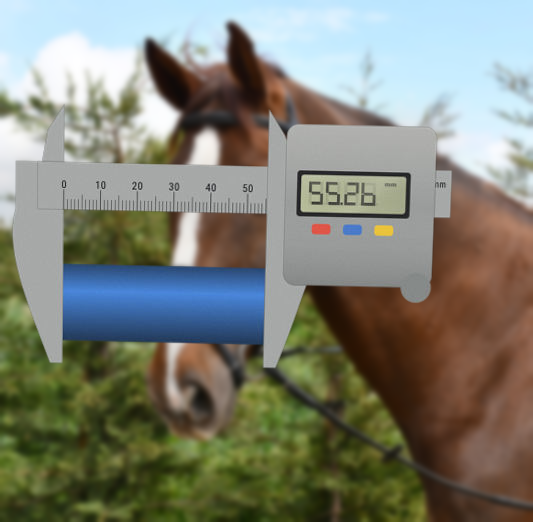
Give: 55.26,mm
